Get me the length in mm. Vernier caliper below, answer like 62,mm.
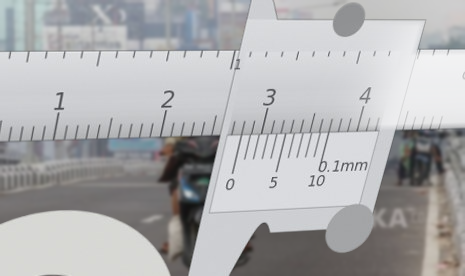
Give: 28.0,mm
